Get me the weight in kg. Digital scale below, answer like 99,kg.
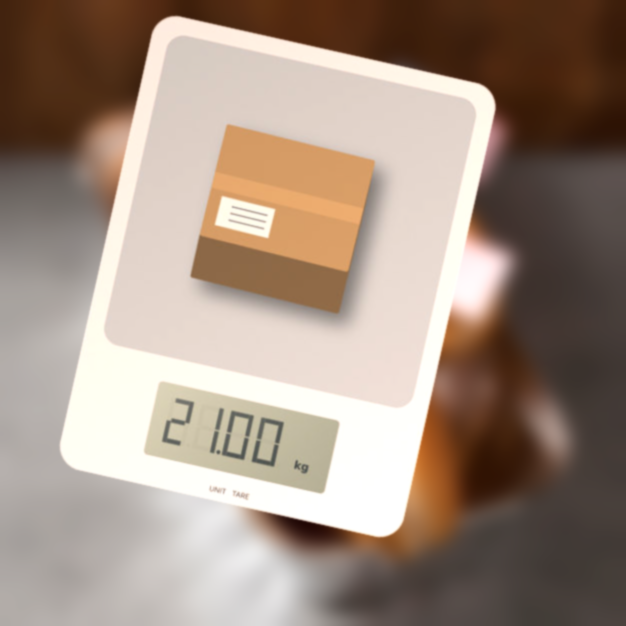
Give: 21.00,kg
